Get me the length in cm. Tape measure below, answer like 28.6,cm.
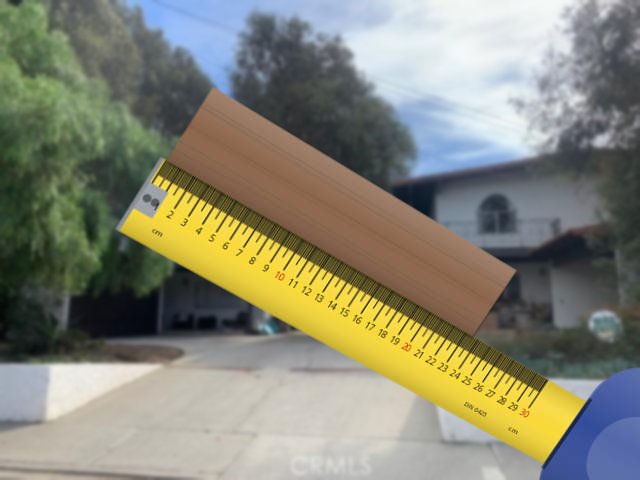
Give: 23.5,cm
